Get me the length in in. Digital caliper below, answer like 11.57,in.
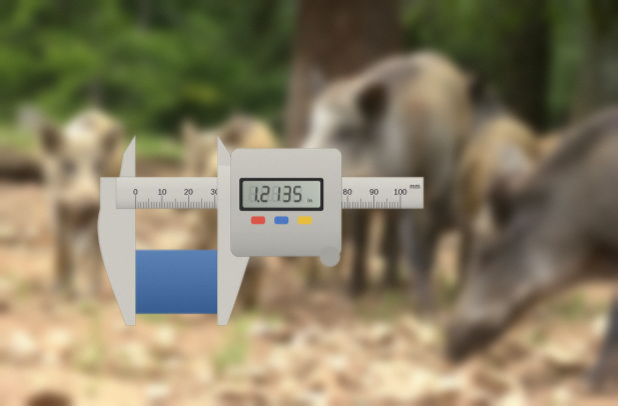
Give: 1.2135,in
